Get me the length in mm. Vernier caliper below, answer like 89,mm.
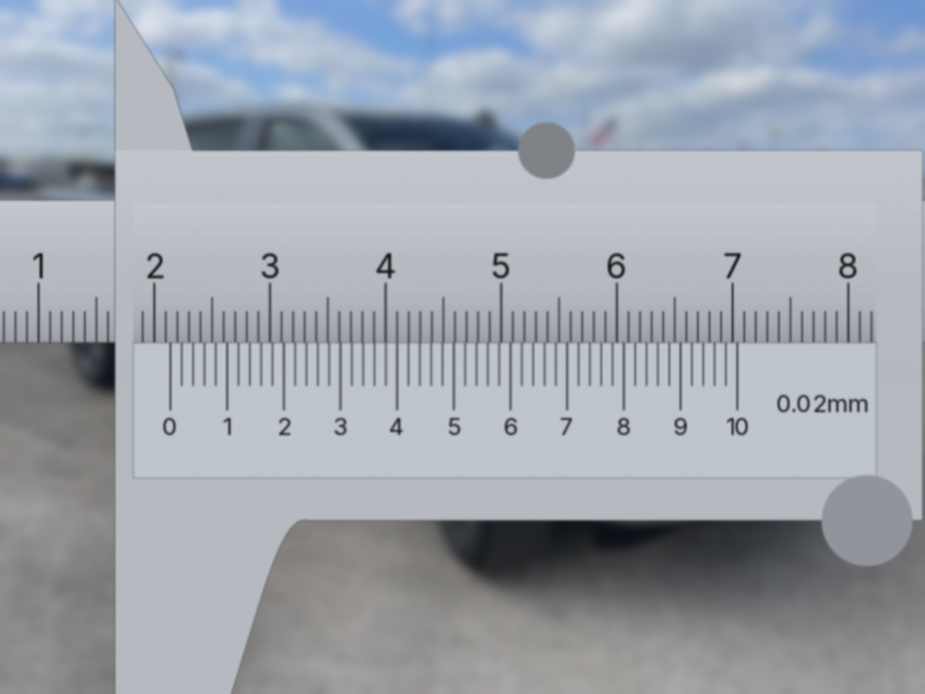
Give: 21.4,mm
